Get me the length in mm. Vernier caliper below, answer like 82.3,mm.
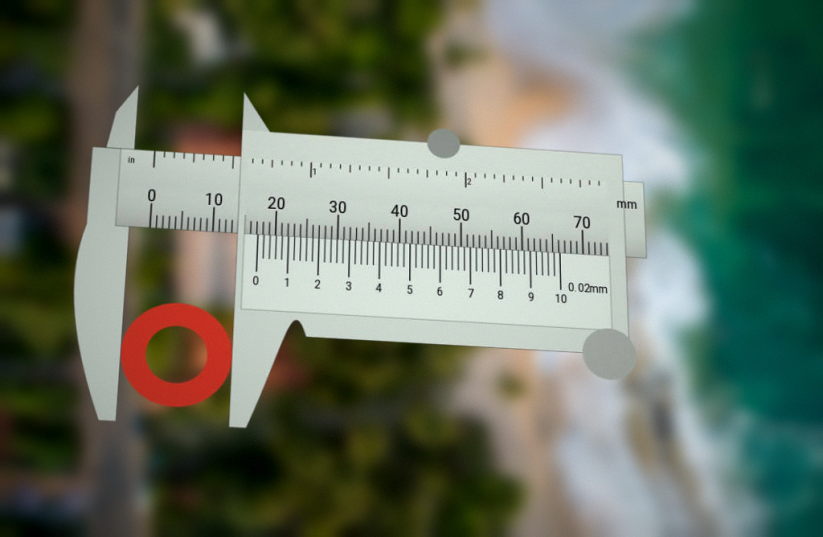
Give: 17.2,mm
